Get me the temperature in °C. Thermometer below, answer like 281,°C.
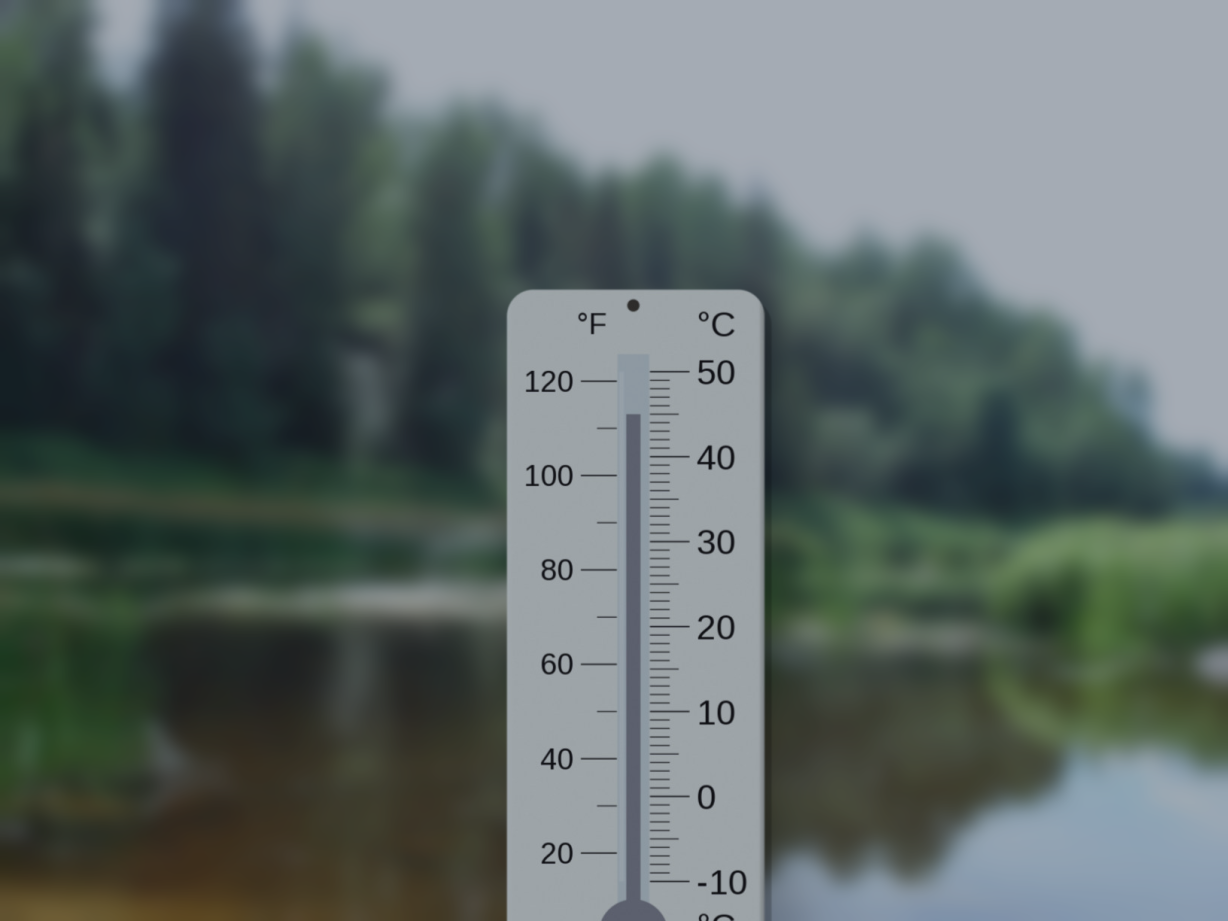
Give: 45,°C
